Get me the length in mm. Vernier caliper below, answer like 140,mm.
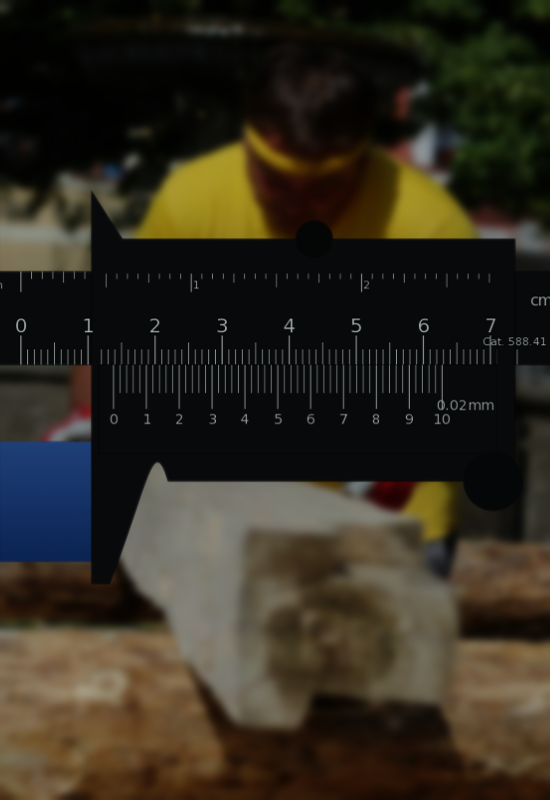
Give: 13.8,mm
